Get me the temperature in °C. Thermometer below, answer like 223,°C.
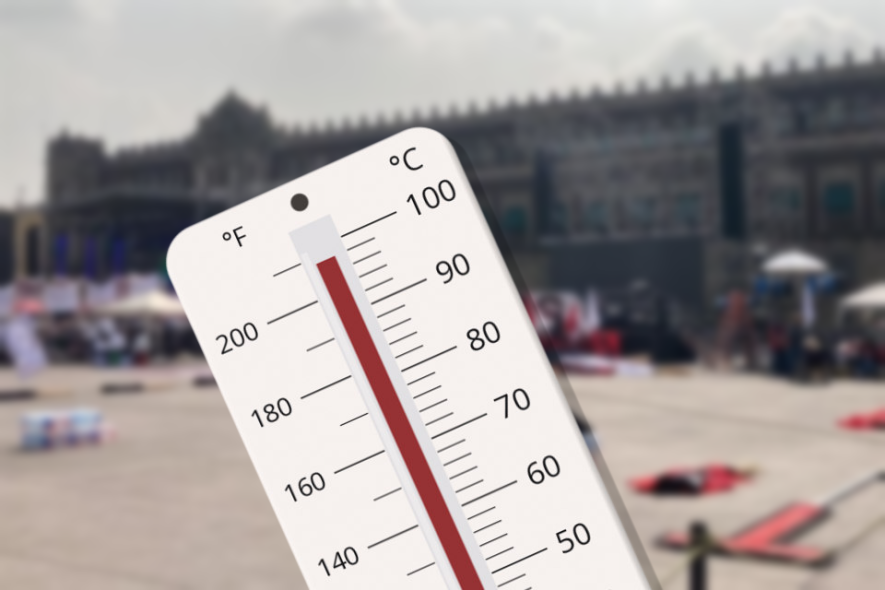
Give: 98,°C
